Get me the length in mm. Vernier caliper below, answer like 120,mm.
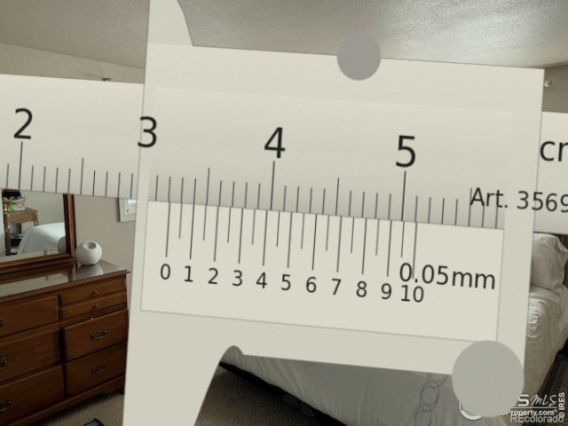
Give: 32.1,mm
